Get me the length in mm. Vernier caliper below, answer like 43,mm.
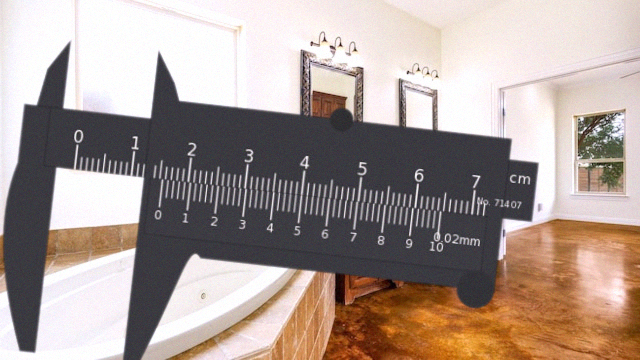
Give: 15.5,mm
